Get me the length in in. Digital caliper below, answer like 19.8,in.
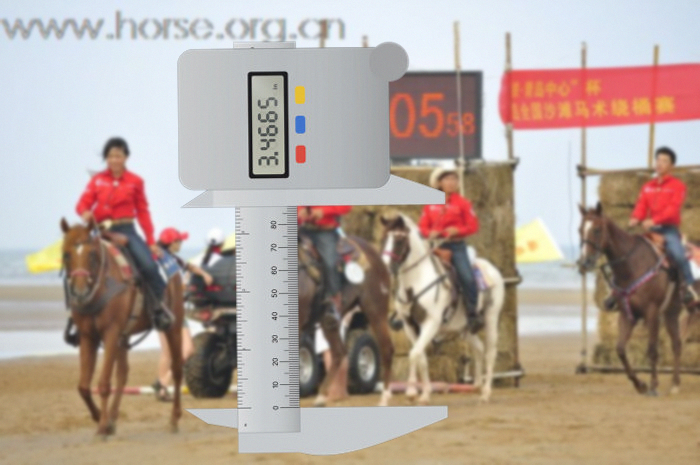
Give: 3.4665,in
